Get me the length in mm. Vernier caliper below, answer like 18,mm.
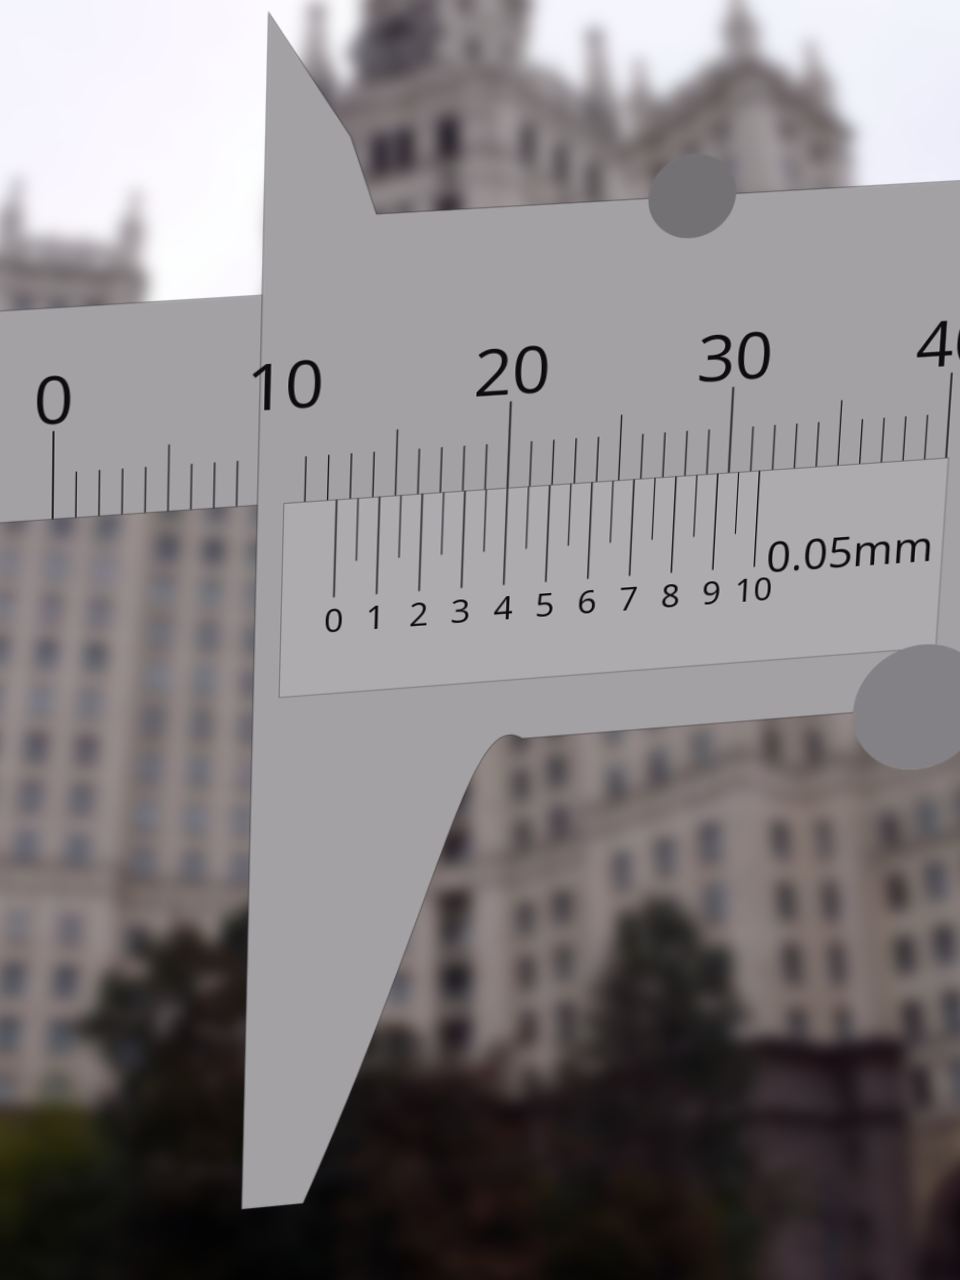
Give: 12.4,mm
